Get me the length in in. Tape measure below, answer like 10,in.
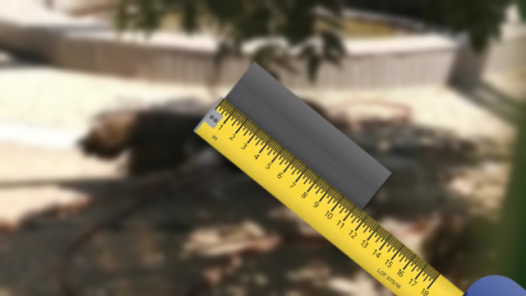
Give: 11.5,in
